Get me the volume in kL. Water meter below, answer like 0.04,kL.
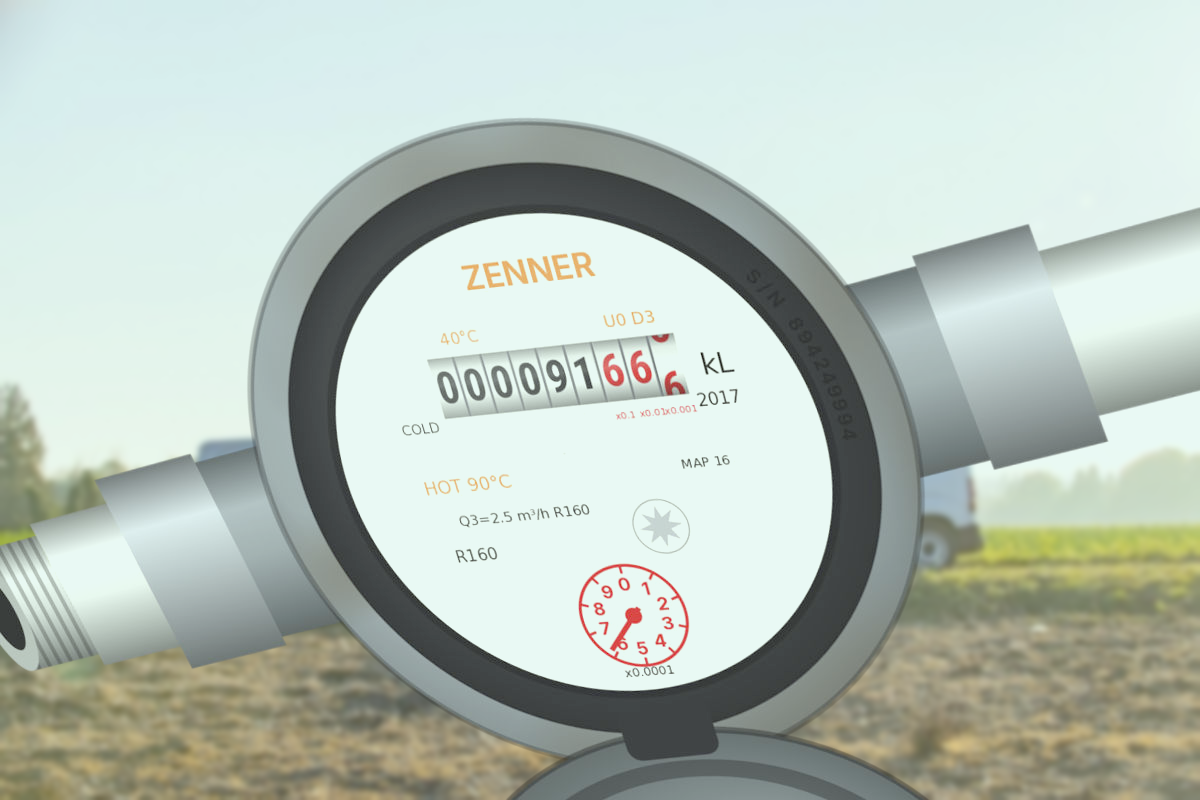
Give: 91.6656,kL
